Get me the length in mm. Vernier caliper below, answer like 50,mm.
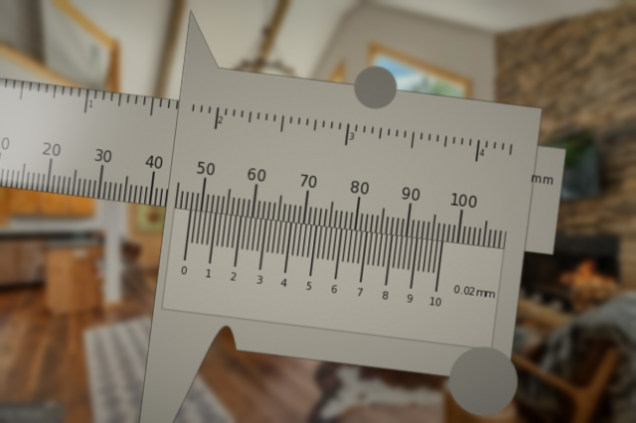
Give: 48.0,mm
